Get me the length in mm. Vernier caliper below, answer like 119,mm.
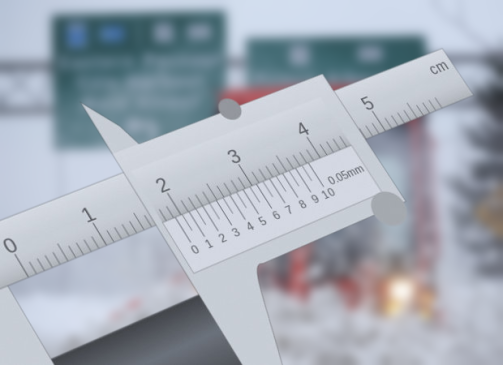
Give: 19.2,mm
